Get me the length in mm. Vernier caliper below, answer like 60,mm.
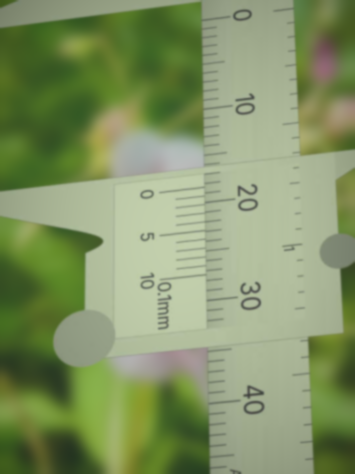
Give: 18.4,mm
